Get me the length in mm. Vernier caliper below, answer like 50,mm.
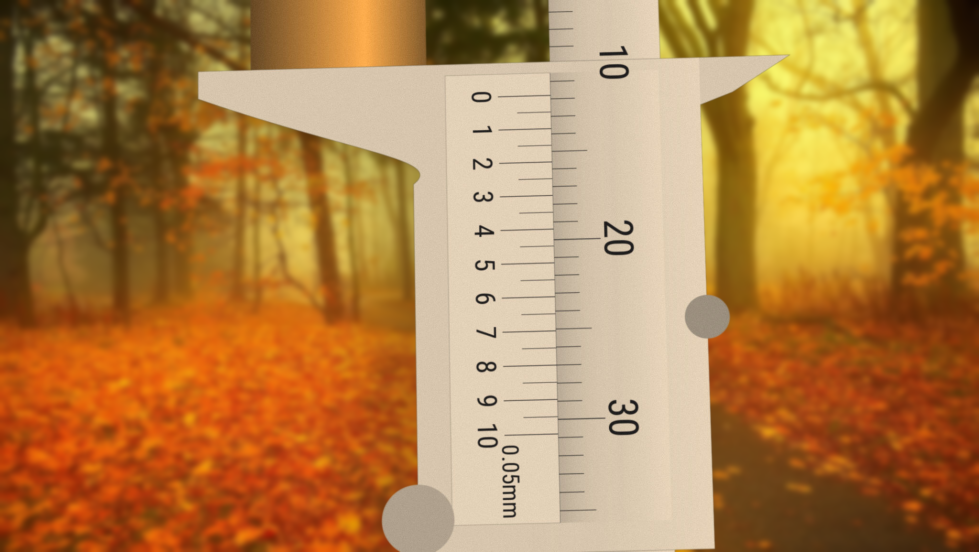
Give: 11.8,mm
